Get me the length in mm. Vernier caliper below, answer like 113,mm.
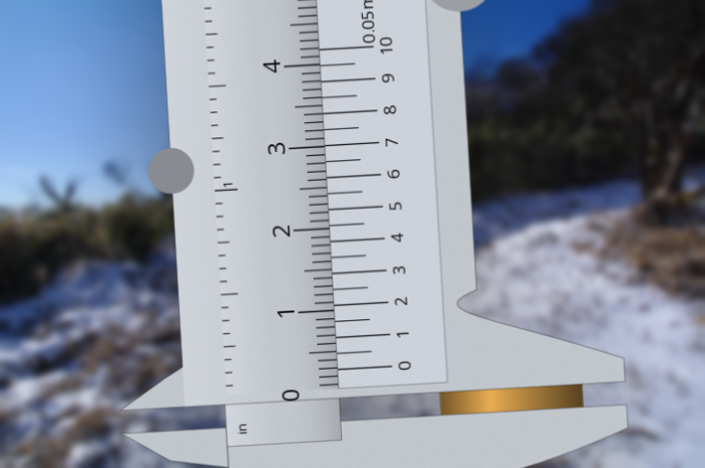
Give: 2.8,mm
